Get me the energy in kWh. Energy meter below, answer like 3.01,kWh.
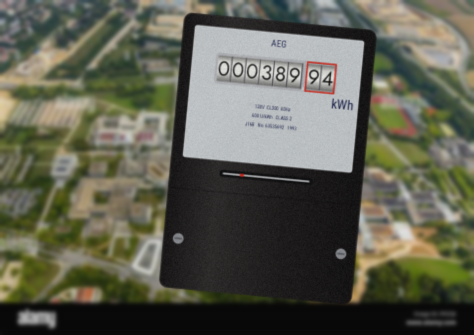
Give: 389.94,kWh
